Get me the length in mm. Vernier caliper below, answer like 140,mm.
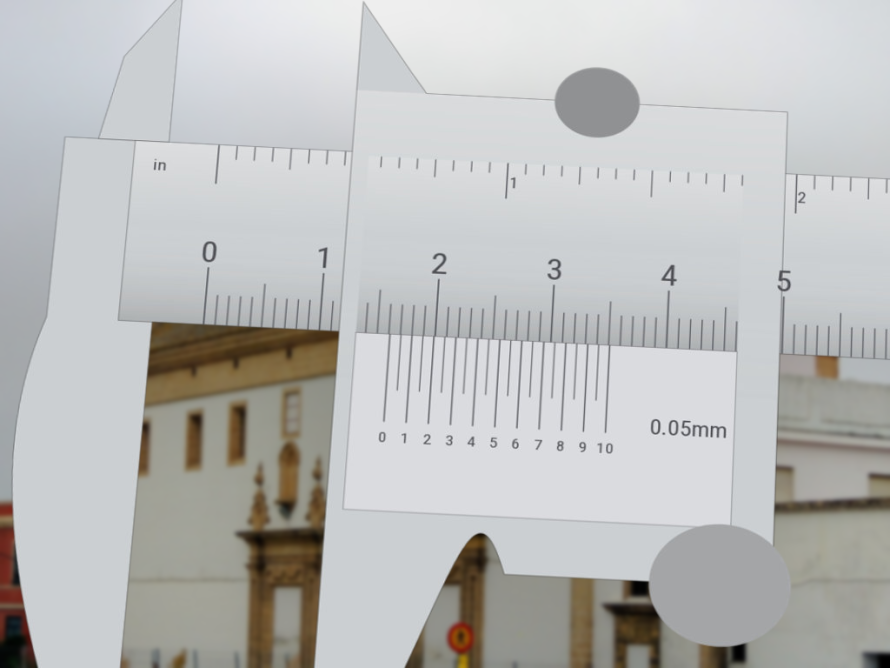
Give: 16.1,mm
